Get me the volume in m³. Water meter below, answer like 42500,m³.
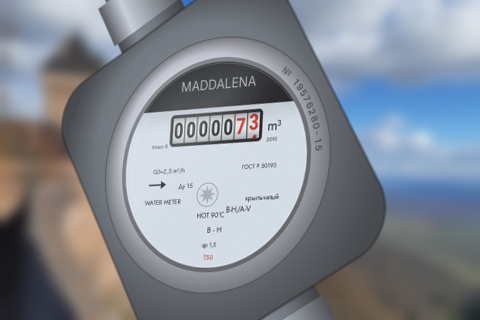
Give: 0.73,m³
